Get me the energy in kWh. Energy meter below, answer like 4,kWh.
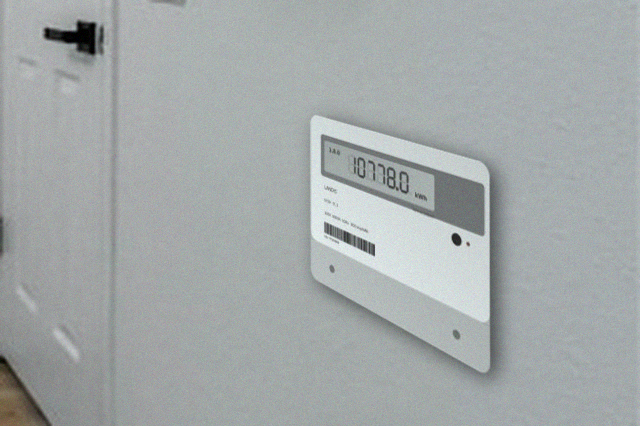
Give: 10778.0,kWh
